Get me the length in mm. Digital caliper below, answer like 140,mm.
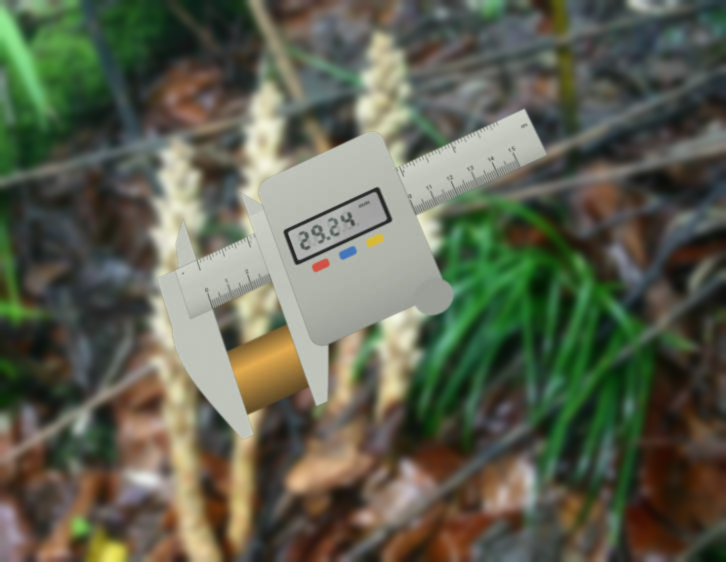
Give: 29.24,mm
